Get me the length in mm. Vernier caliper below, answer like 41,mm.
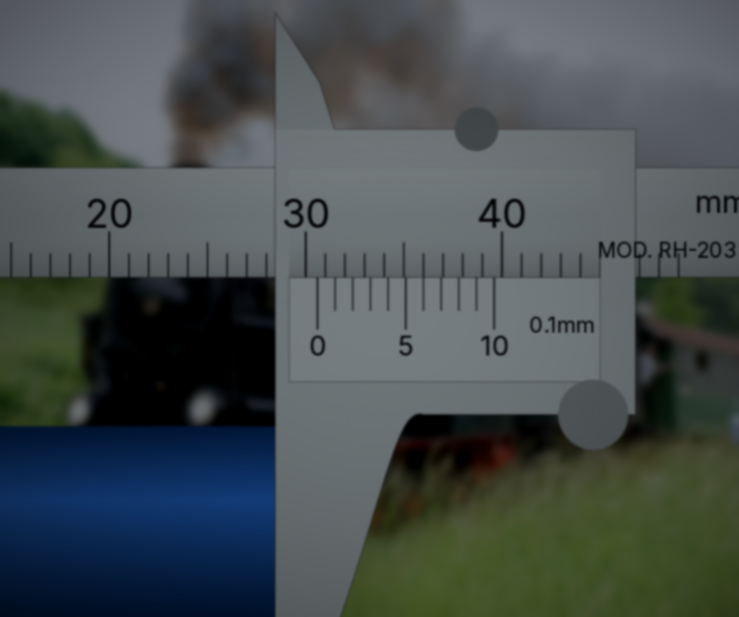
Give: 30.6,mm
